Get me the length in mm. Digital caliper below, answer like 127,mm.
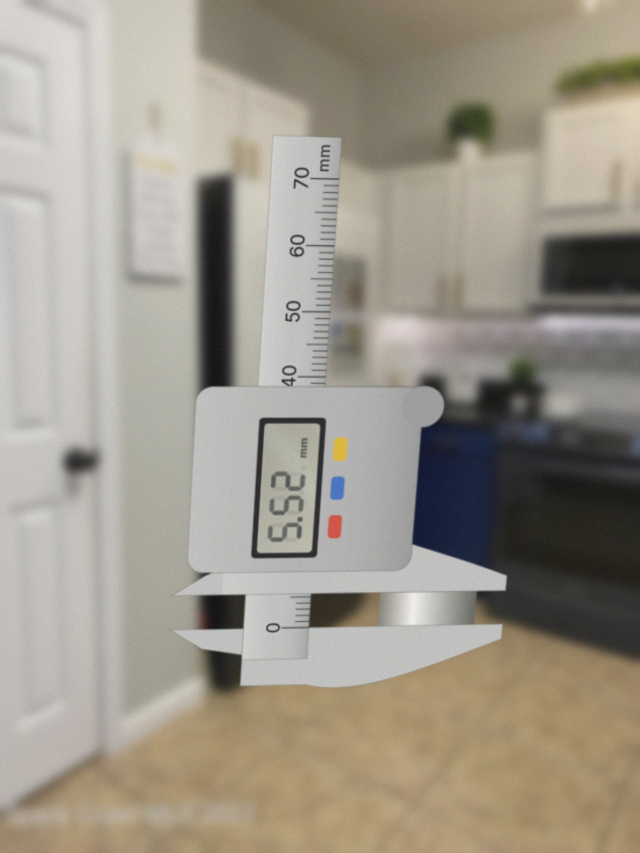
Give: 5.52,mm
